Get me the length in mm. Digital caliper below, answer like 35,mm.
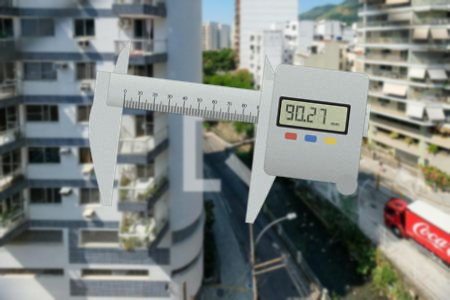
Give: 90.27,mm
